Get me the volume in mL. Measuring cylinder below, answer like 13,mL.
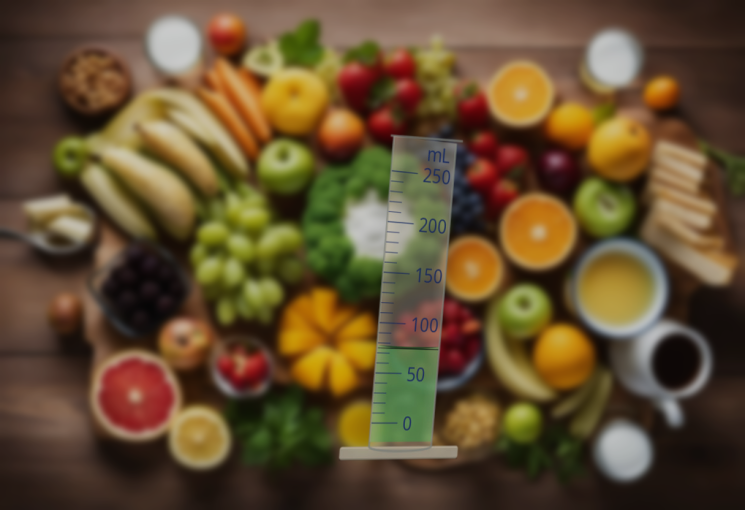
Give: 75,mL
